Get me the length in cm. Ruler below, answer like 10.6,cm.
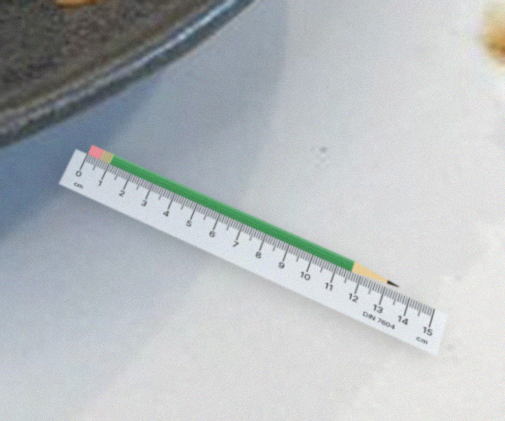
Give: 13.5,cm
